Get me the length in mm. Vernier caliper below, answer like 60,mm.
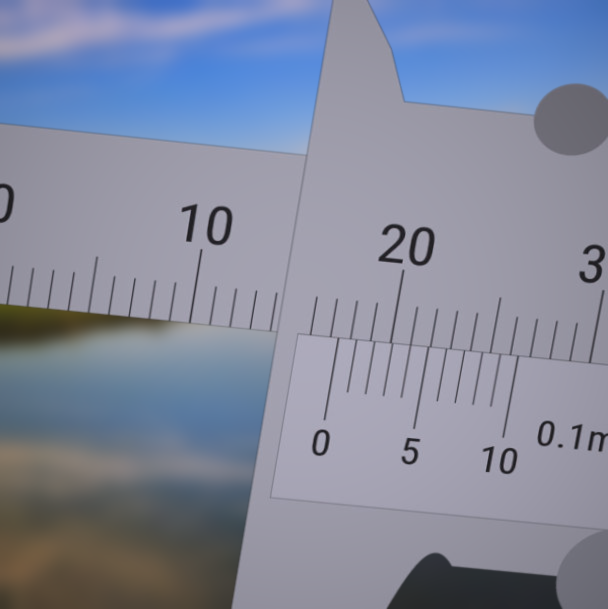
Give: 17.4,mm
